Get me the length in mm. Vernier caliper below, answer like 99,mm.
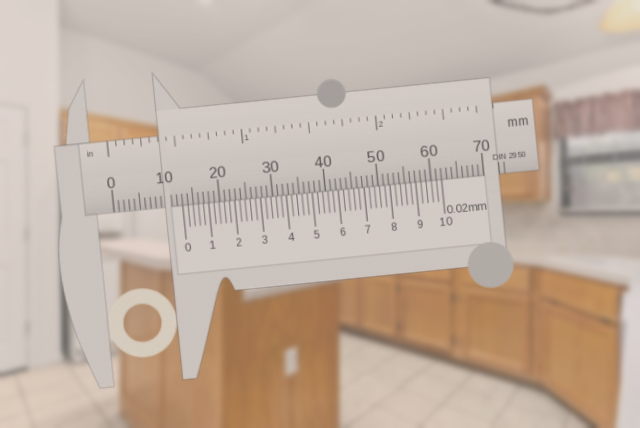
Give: 13.0,mm
